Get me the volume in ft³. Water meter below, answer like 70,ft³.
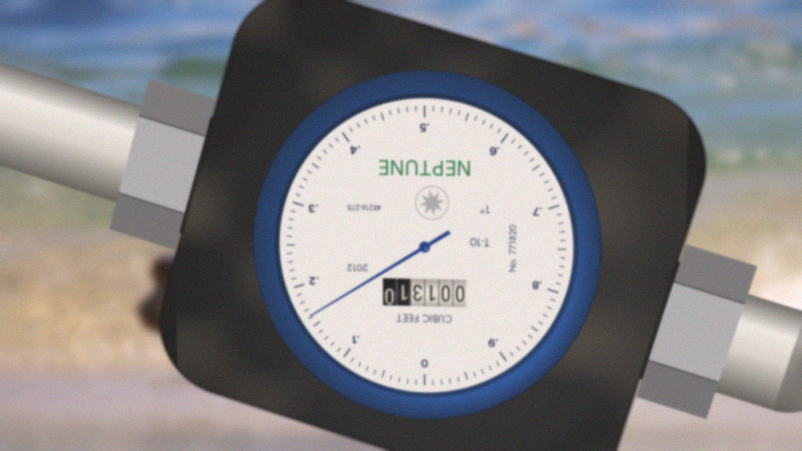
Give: 1310.16,ft³
